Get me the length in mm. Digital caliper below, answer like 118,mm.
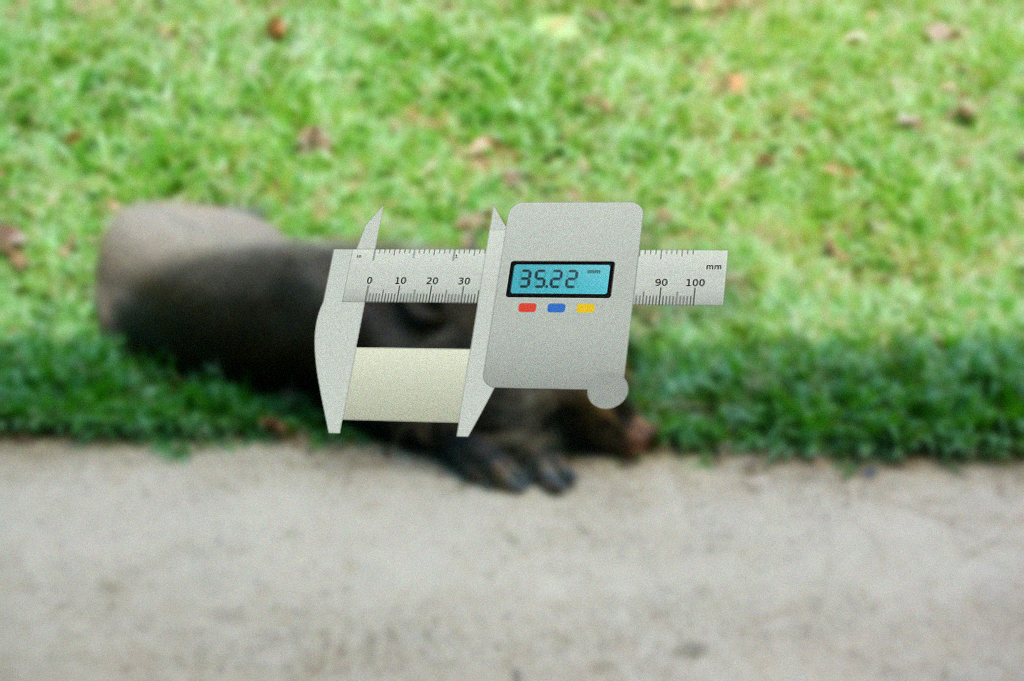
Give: 35.22,mm
